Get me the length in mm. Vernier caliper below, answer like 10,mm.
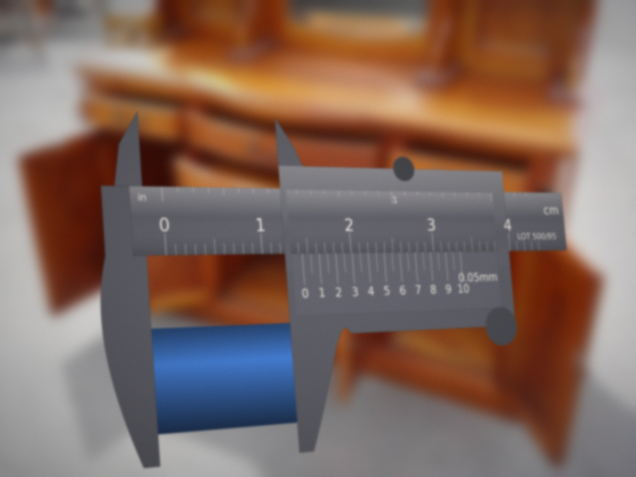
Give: 14.4,mm
